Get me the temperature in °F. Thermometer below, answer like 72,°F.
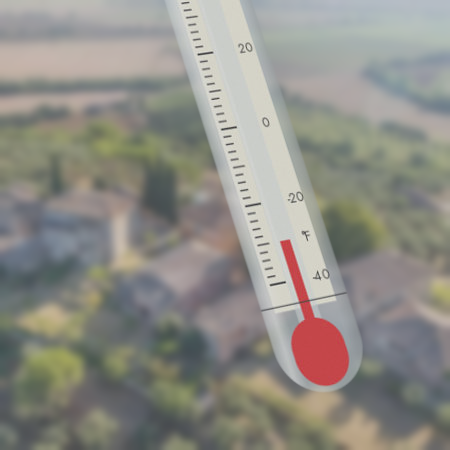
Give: -30,°F
